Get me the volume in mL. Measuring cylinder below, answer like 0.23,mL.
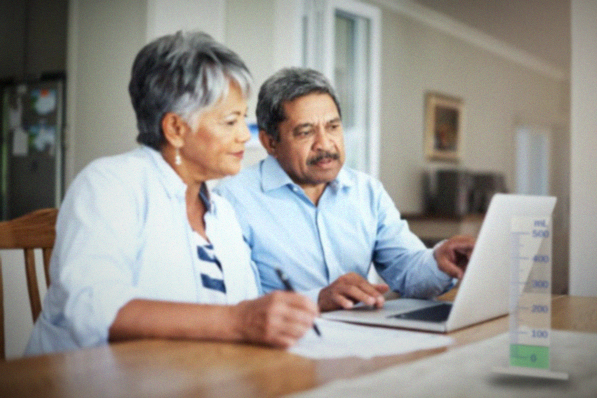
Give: 50,mL
